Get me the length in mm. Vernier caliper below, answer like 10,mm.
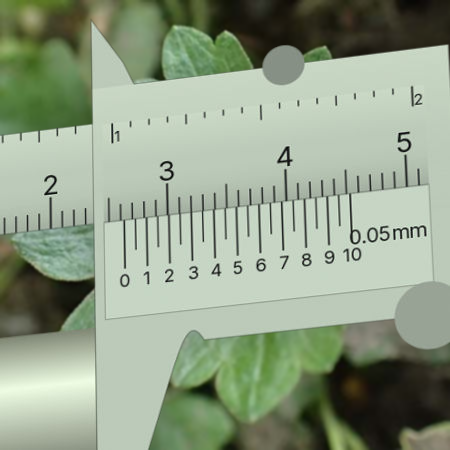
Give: 26.3,mm
